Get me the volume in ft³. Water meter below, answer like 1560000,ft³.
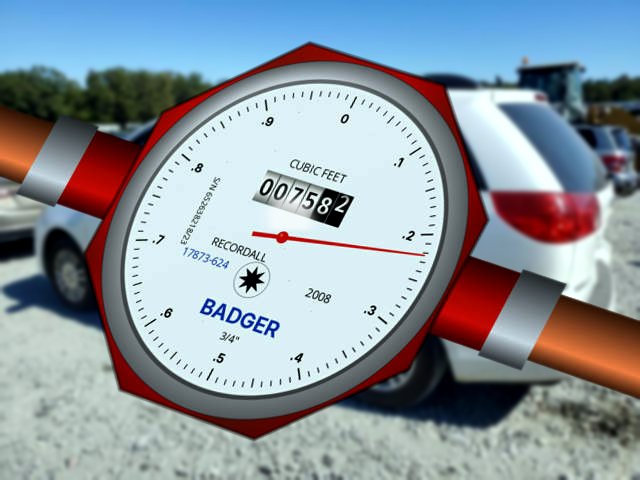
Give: 7582.22,ft³
